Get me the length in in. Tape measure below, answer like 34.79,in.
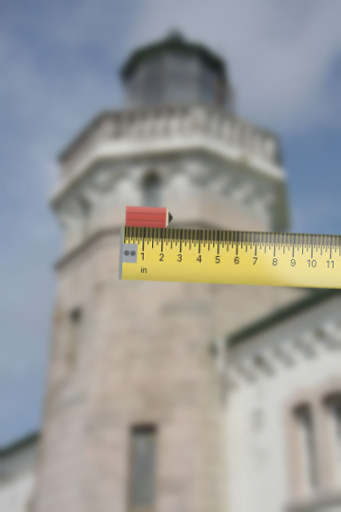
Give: 2.5,in
